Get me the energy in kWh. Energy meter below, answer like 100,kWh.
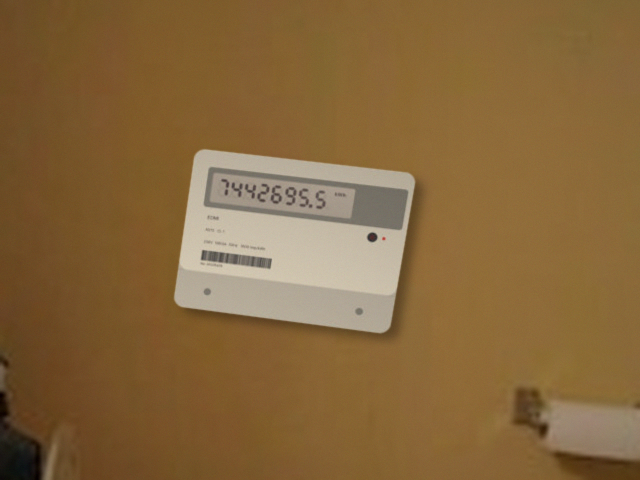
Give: 7442695.5,kWh
